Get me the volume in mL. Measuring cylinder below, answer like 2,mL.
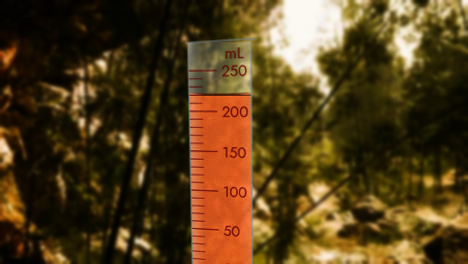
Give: 220,mL
